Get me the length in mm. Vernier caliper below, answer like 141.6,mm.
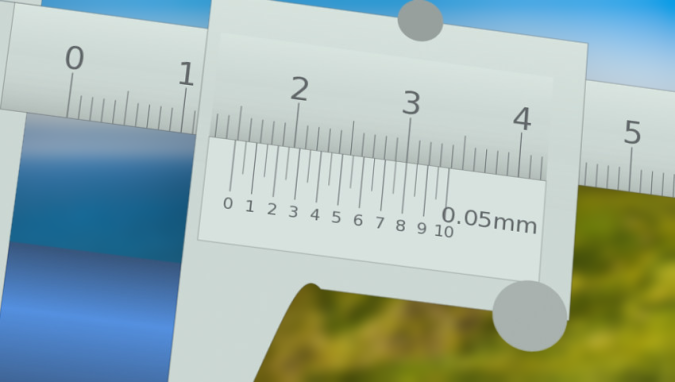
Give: 14.8,mm
